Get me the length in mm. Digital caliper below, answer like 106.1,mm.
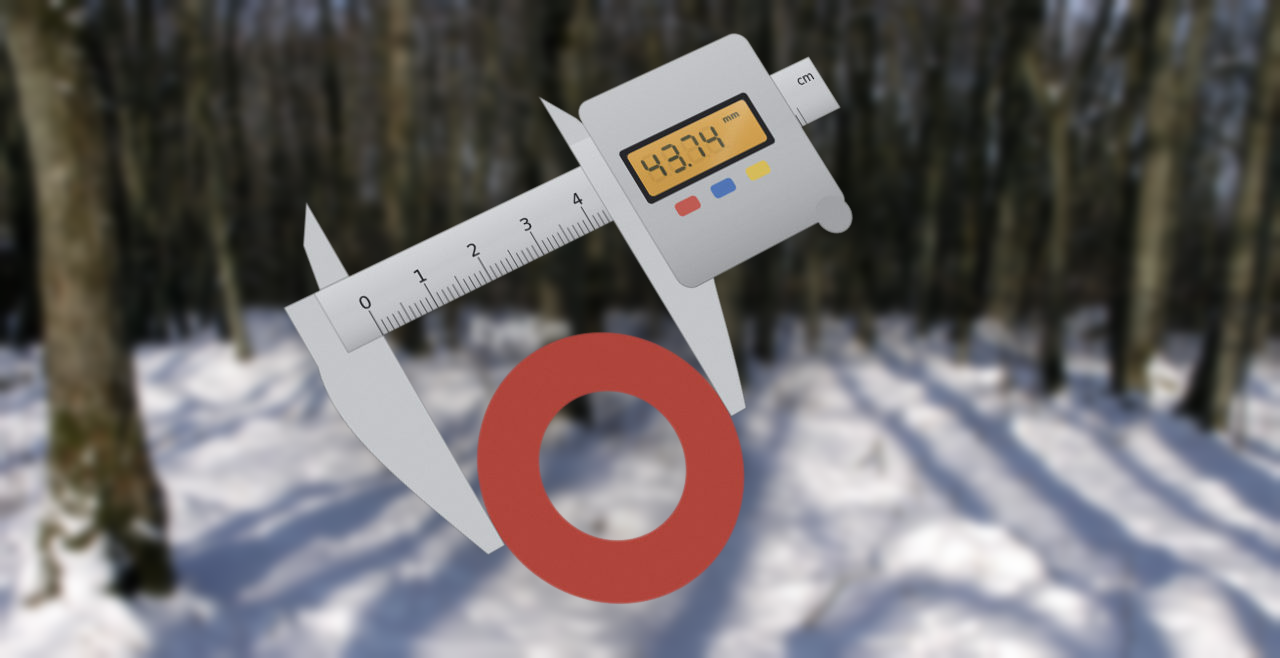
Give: 43.74,mm
